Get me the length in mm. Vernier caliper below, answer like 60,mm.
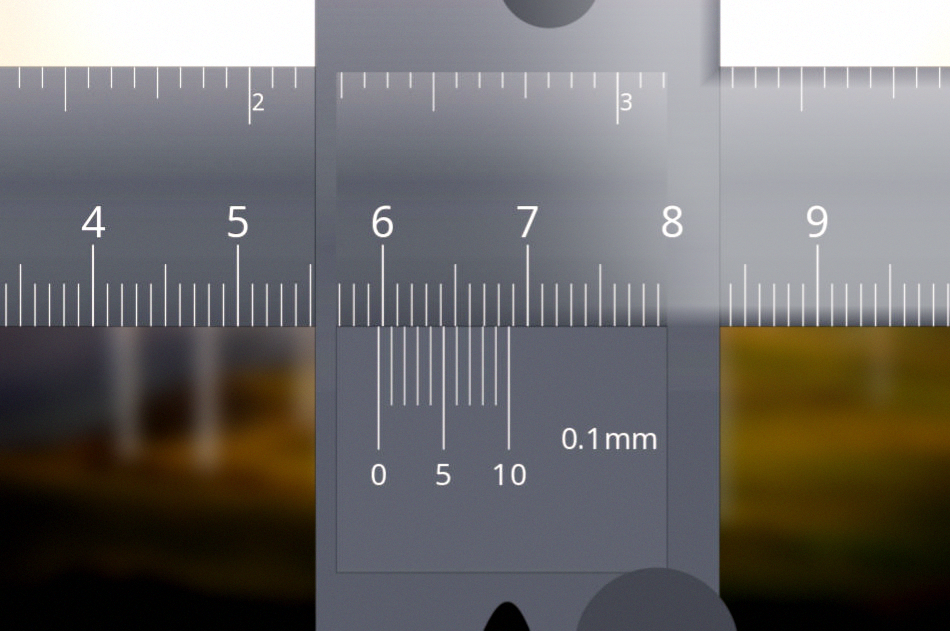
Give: 59.7,mm
